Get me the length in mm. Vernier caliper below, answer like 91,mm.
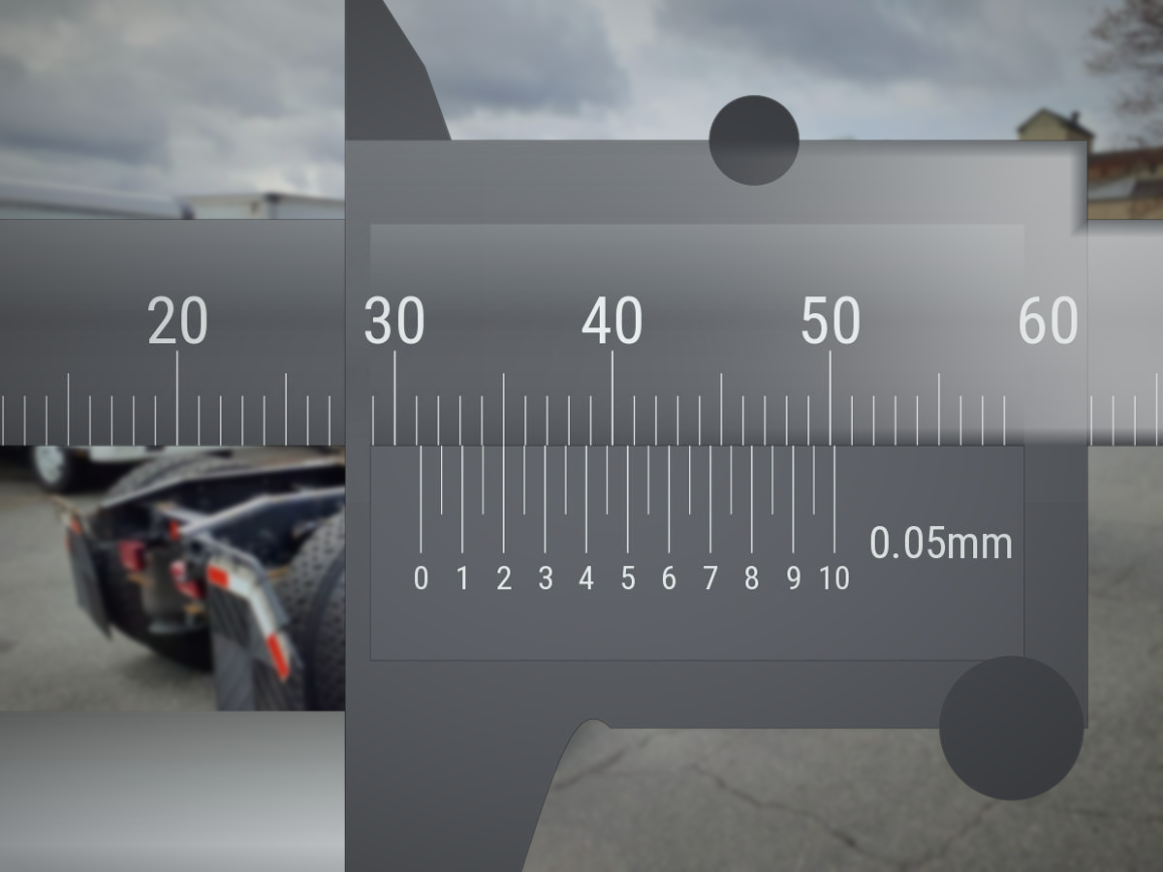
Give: 31.20,mm
